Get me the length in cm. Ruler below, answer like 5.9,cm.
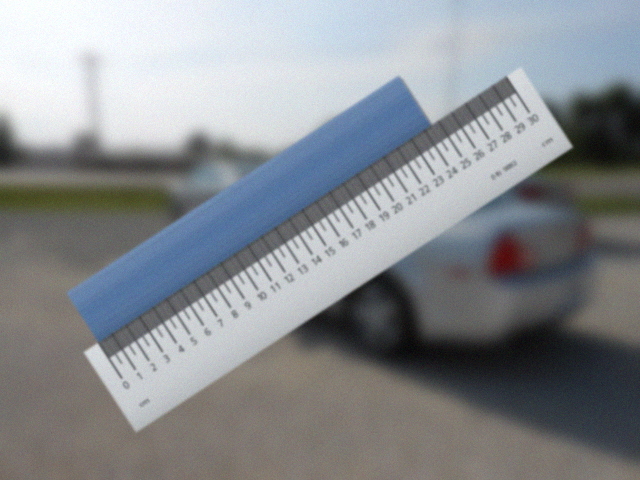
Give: 24.5,cm
